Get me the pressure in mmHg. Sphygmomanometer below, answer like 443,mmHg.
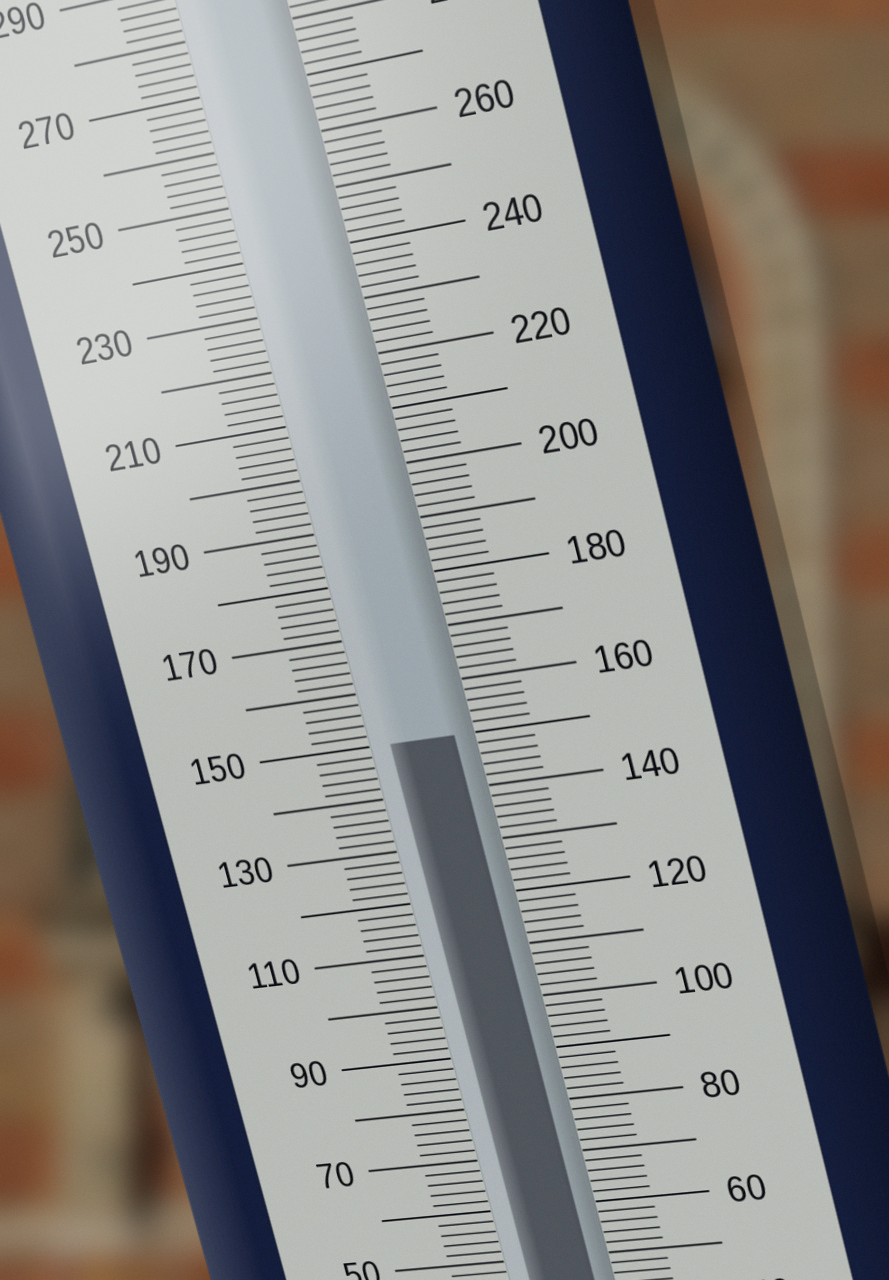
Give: 150,mmHg
